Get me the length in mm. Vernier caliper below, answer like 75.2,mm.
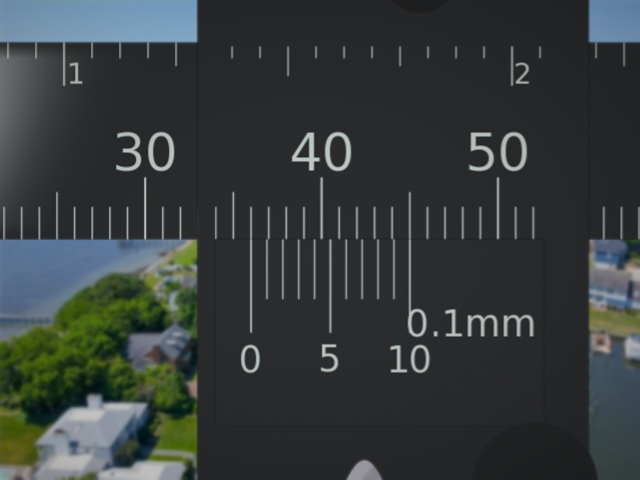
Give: 36.0,mm
